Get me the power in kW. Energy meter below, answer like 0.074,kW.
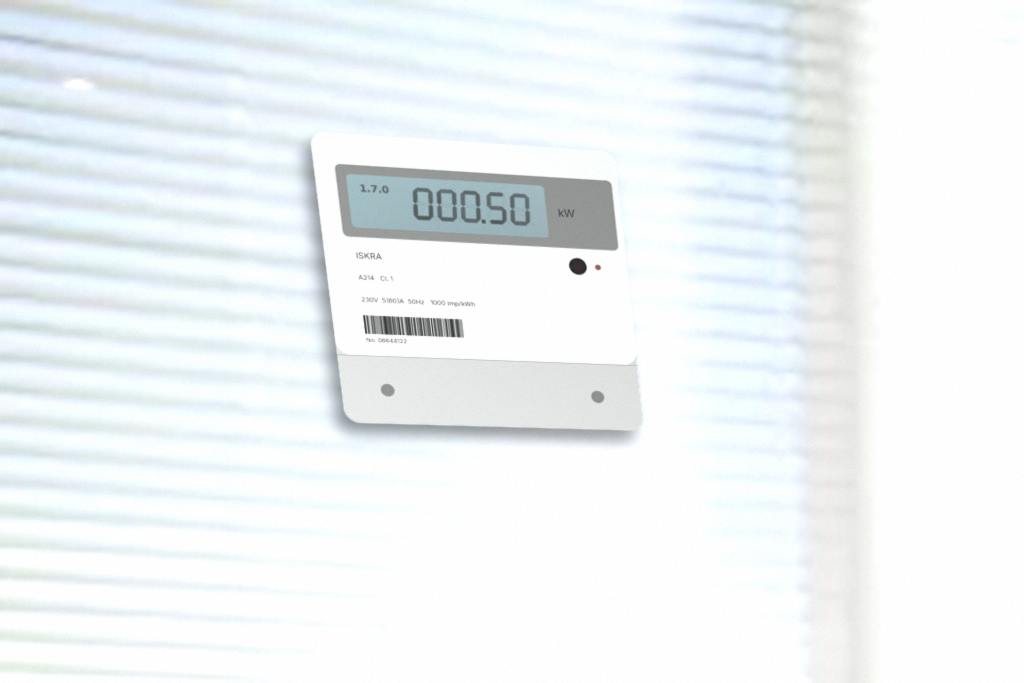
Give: 0.50,kW
